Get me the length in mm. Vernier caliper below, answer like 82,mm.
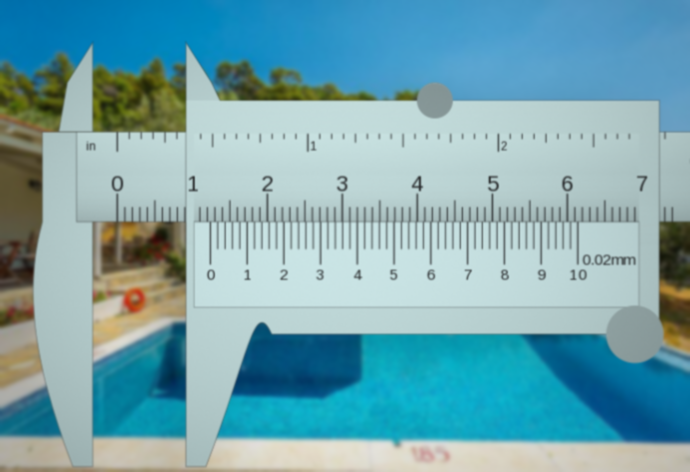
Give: 12.4,mm
